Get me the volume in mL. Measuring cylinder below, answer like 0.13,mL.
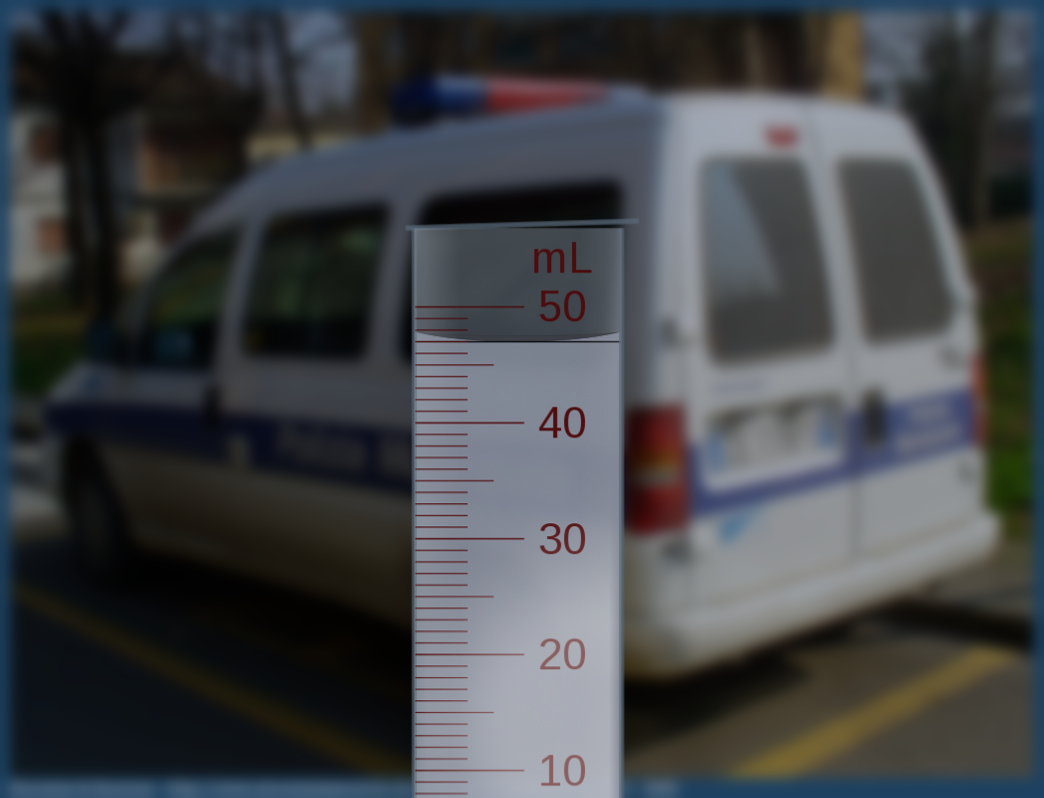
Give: 47,mL
